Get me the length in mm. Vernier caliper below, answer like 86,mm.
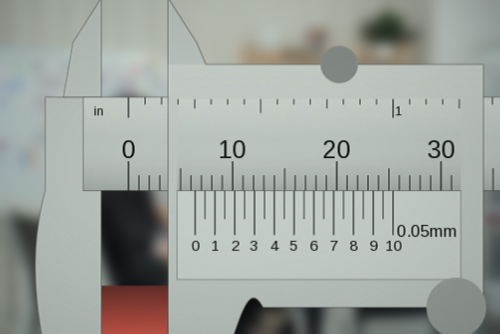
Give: 6.4,mm
